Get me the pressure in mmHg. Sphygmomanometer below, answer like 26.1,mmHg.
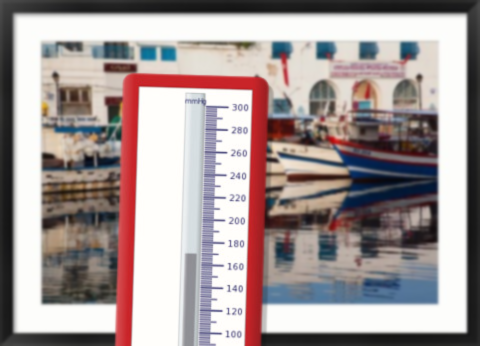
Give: 170,mmHg
